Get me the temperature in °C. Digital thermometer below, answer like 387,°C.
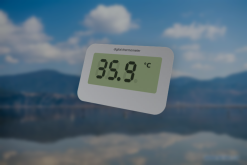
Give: 35.9,°C
